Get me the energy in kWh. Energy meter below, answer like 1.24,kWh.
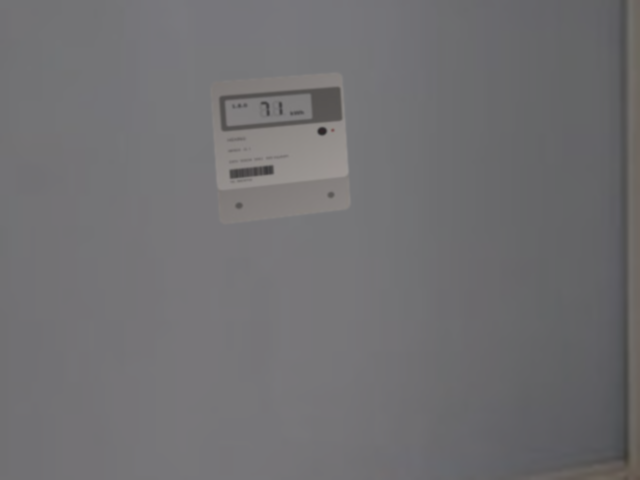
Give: 71,kWh
